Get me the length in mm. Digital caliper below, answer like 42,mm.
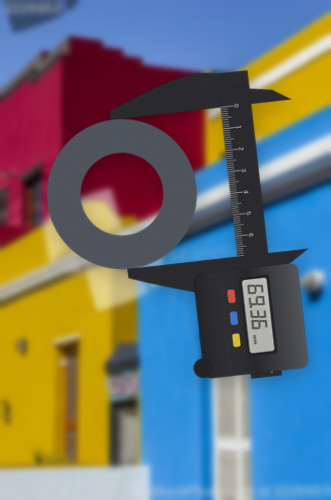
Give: 69.36,mm
